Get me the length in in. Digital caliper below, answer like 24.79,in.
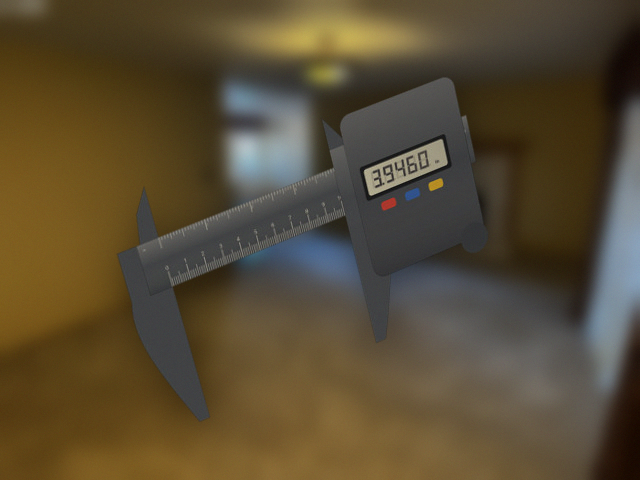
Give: 3.9460,in
